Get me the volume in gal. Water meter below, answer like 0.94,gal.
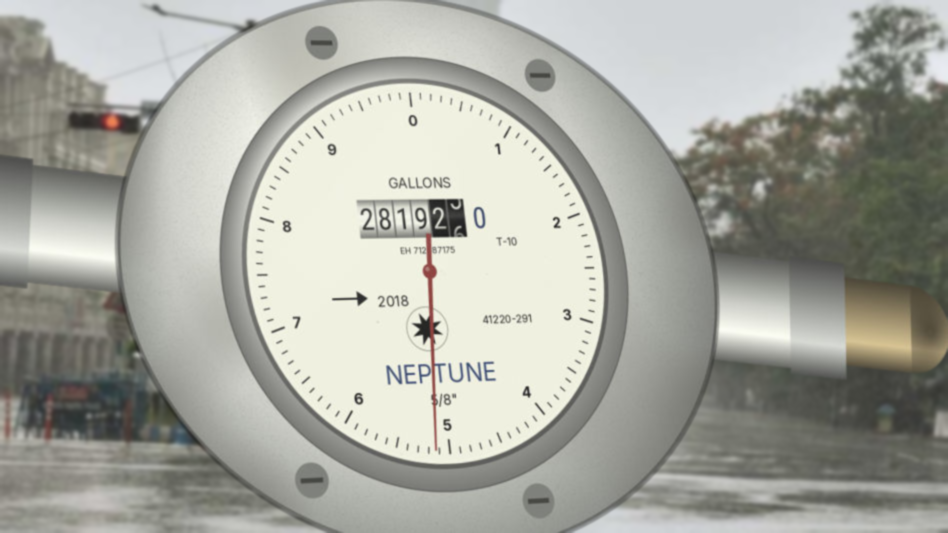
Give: 2819255.1,gal
